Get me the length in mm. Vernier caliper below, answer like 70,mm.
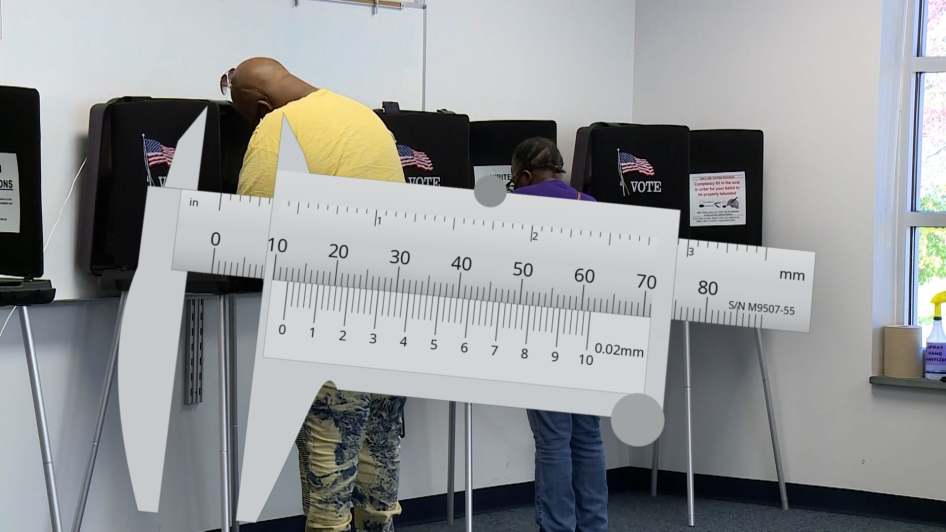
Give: 12.4,mm
